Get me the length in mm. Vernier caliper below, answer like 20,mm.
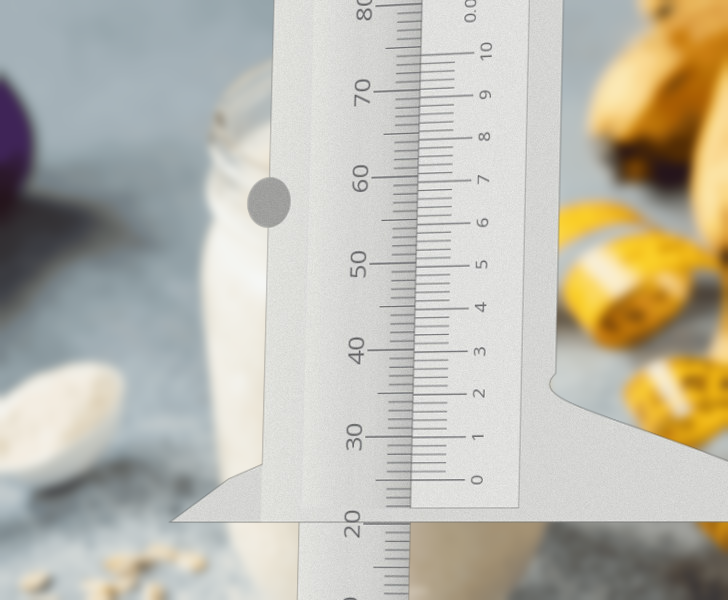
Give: 25.0,mm
